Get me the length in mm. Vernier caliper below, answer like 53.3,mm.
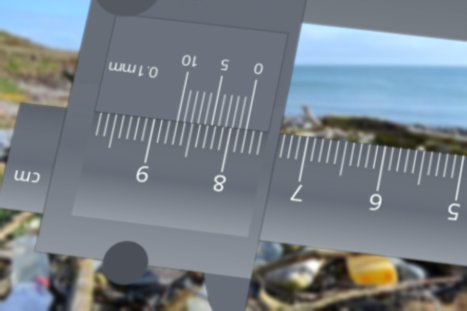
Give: 78.0,mm
